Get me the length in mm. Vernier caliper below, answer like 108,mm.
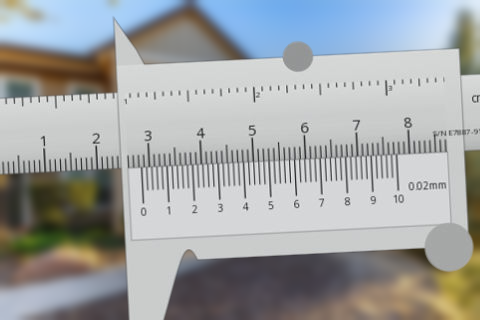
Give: 28.5,mm
